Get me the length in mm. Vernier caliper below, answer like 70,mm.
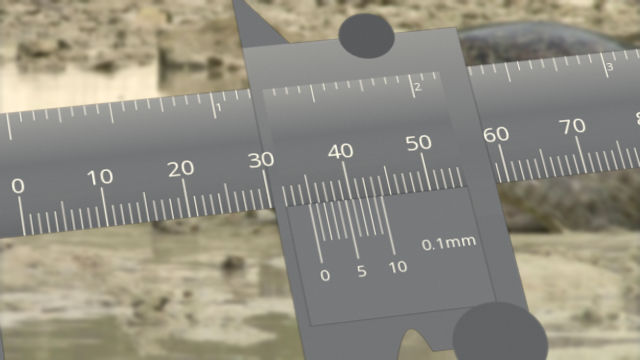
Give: 34.8,mm
